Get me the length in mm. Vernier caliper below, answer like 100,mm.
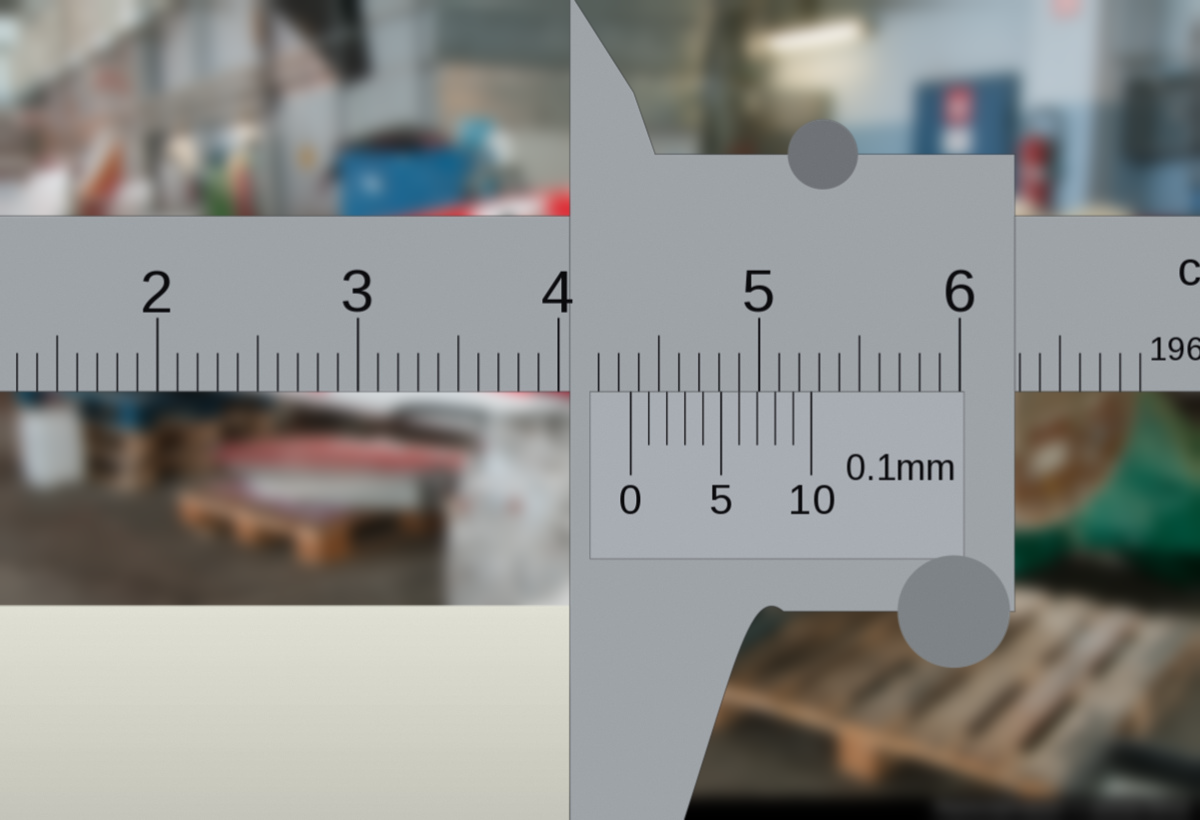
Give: 43.6,mm
